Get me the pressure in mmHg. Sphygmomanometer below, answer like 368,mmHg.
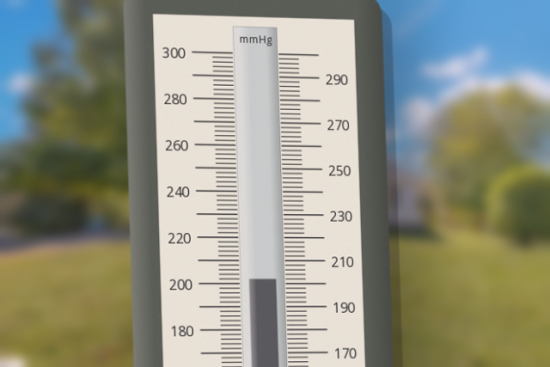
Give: 202,mmHg
